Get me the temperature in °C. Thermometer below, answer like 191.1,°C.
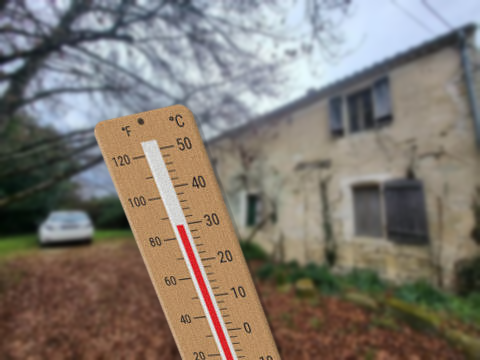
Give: 30,°C
